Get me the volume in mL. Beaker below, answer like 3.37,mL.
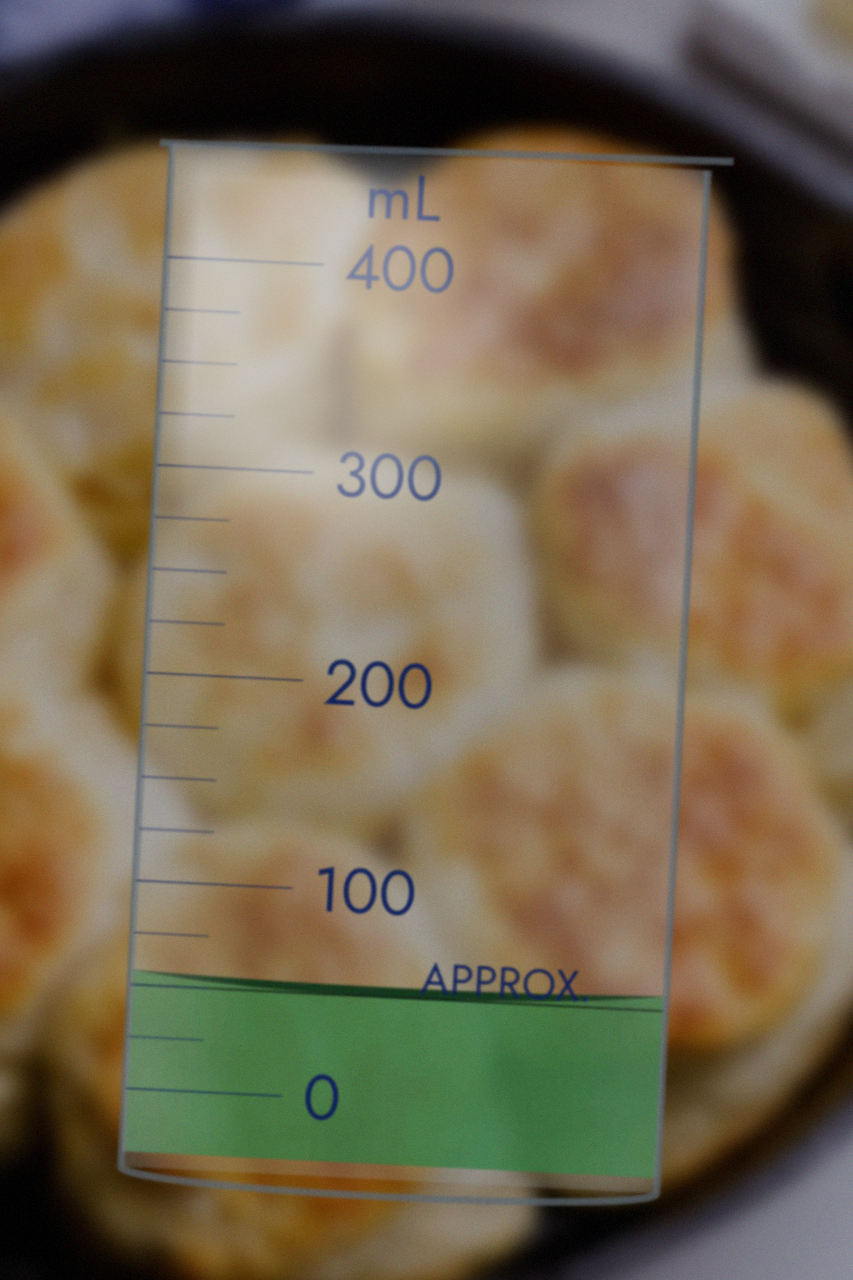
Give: 50,mL
